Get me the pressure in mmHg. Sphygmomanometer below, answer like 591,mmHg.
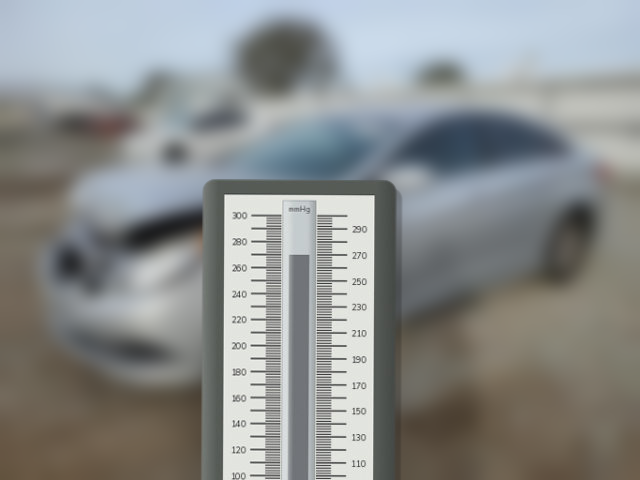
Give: 270,mmHg
